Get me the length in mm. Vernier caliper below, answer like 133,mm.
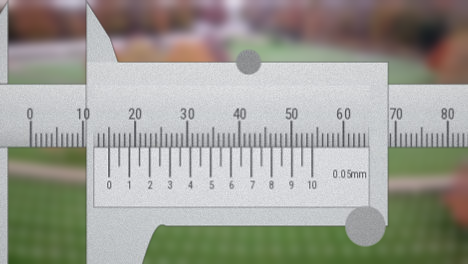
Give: 15.0,mm
